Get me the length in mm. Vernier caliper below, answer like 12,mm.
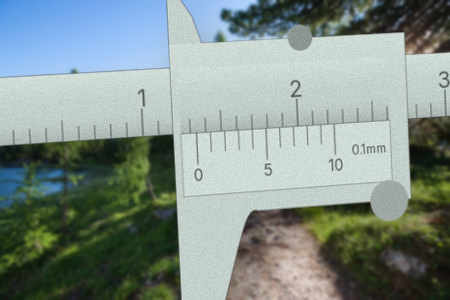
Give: 13.4,mm
